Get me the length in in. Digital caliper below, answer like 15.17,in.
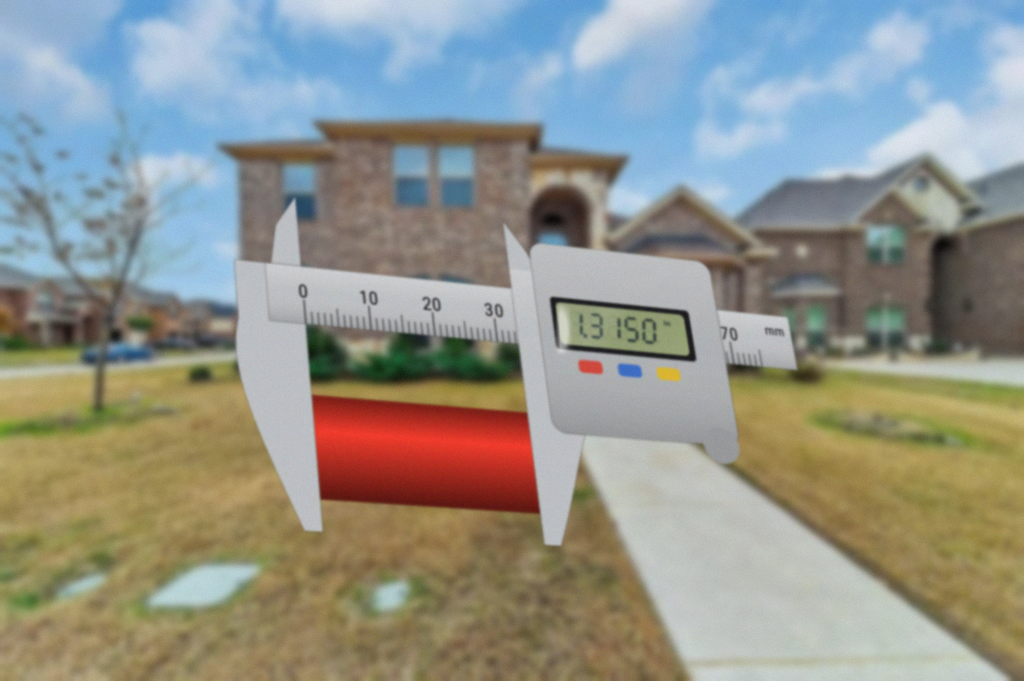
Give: 1.3150,in
